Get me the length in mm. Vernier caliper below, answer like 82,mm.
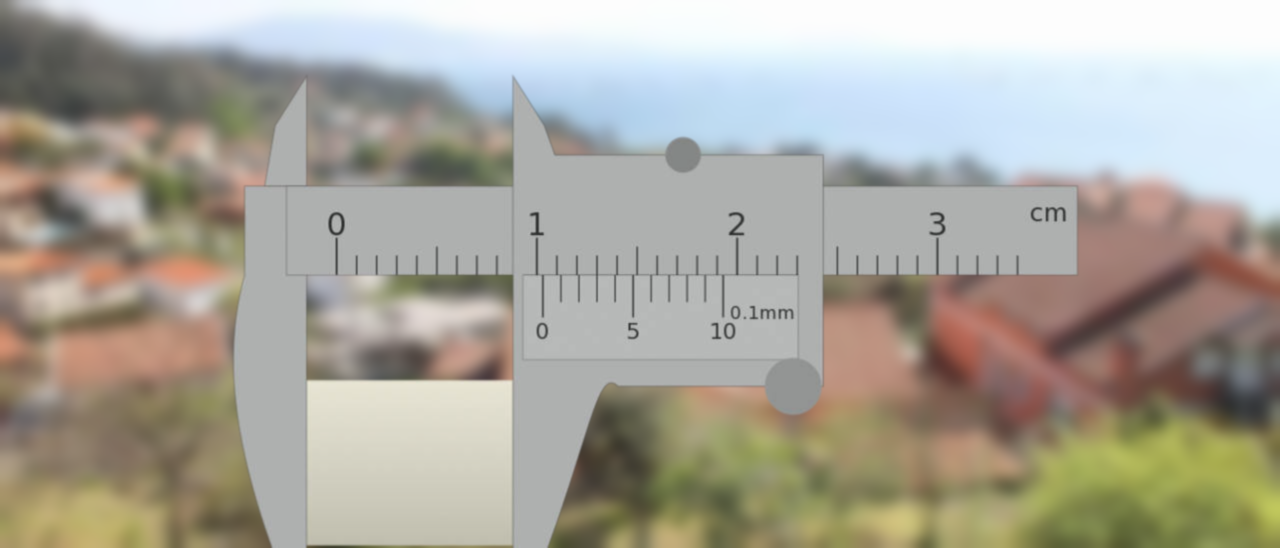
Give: 10.3,mm
